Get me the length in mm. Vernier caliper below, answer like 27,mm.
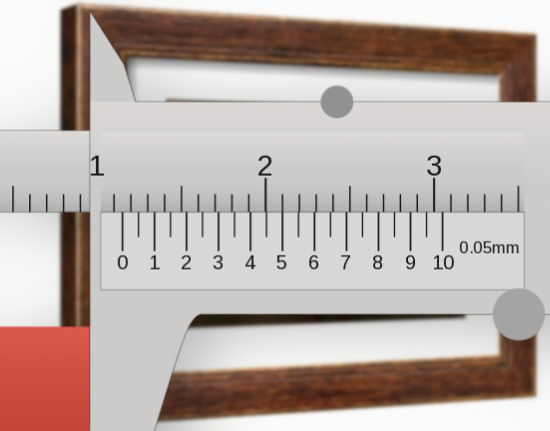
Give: 11.5,mm
